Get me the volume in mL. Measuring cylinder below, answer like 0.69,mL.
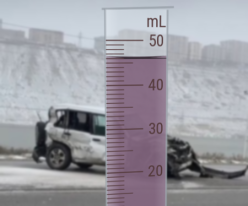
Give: 46,mL
